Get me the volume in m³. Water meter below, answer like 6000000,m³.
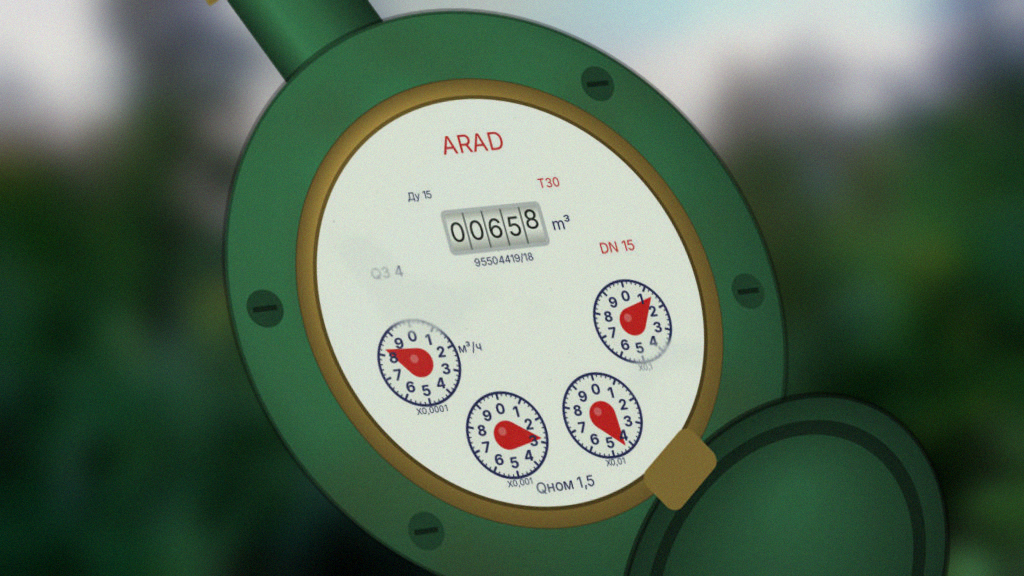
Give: 658.1428,m³
